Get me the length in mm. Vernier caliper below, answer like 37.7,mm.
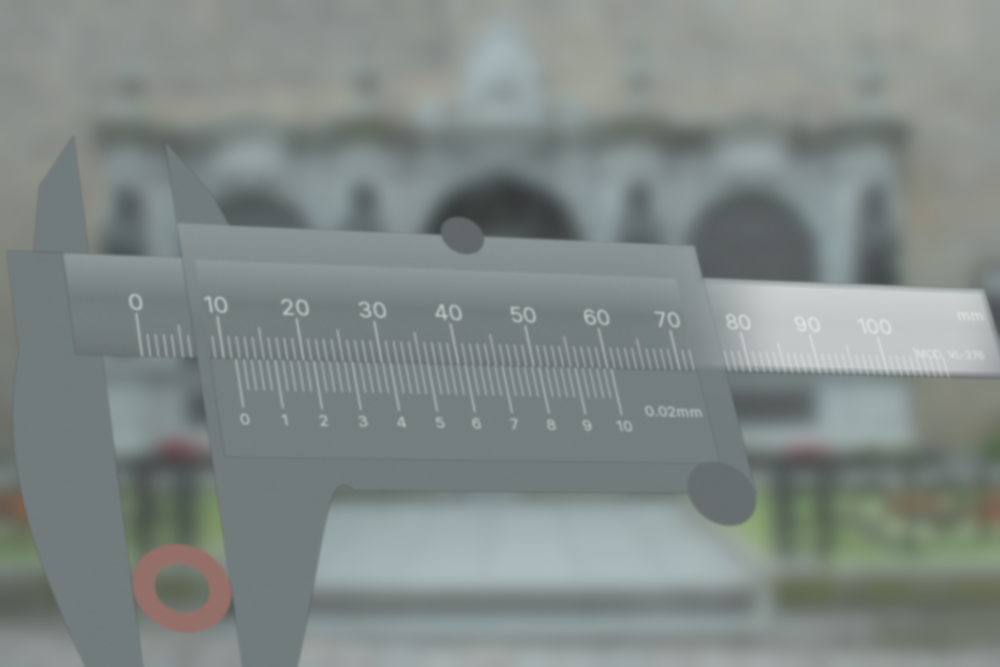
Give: 11.5,mm
